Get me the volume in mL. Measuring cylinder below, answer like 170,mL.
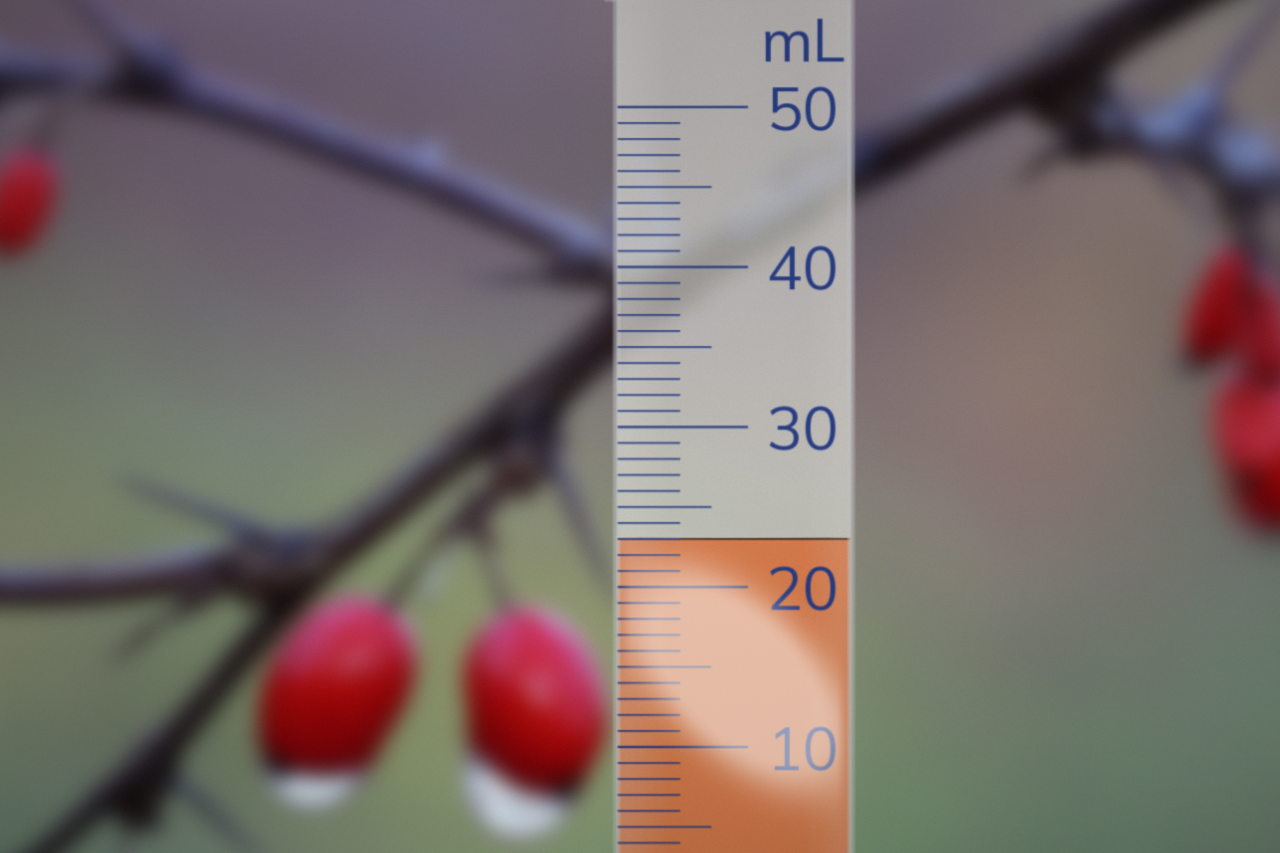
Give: 23,mL
